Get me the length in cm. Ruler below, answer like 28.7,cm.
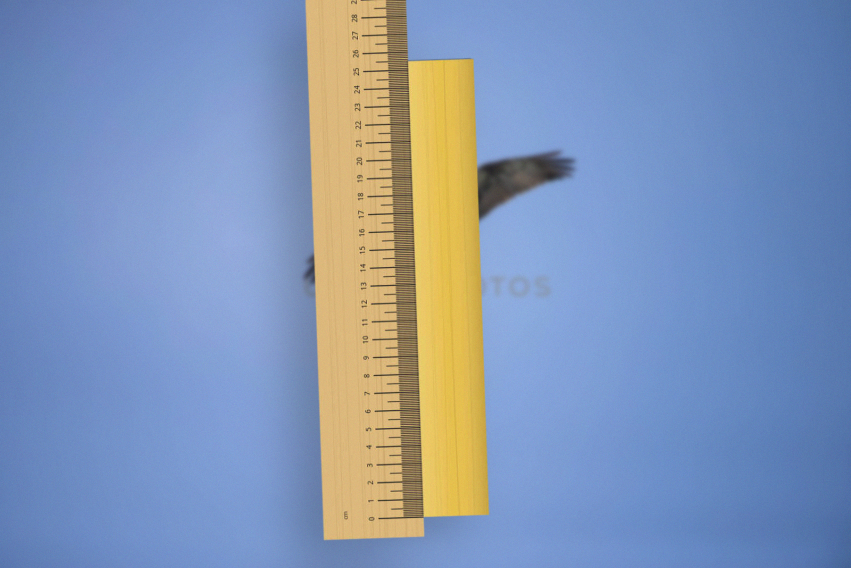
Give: 25.5,cm
